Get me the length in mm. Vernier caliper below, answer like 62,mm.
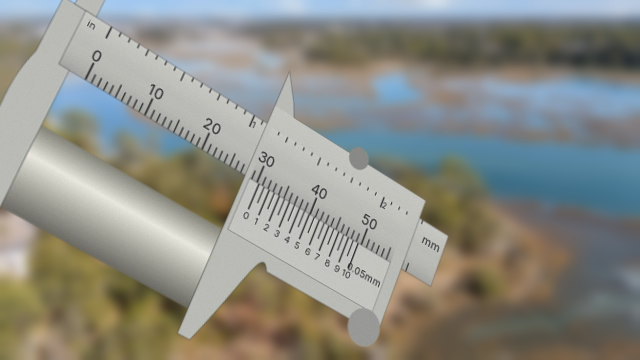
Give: 30.4,mm
